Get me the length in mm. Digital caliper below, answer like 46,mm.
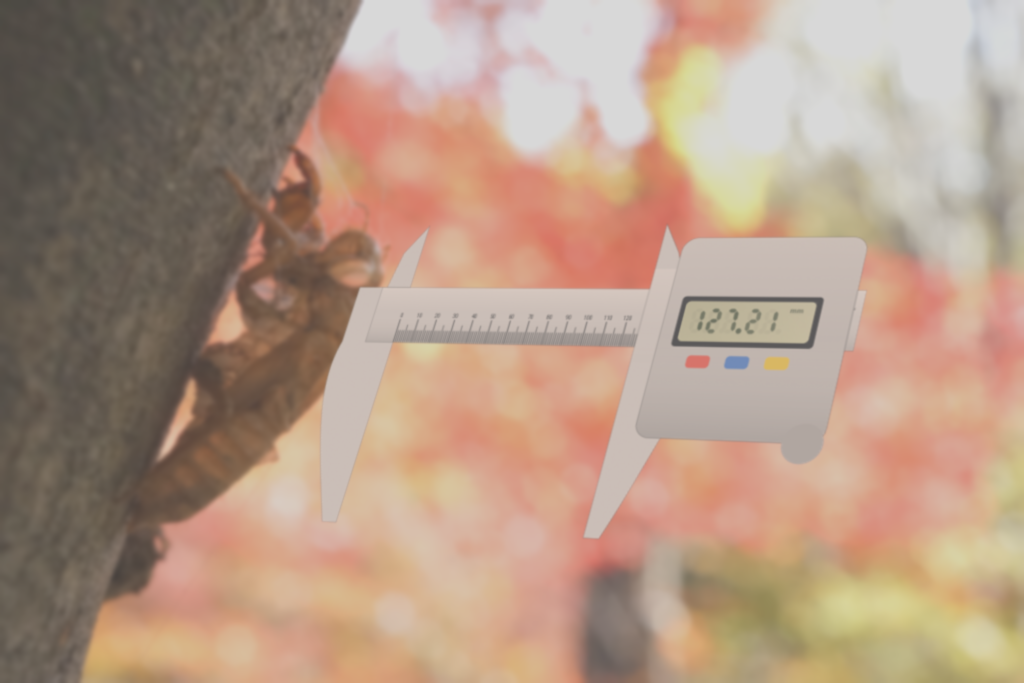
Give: 127.21,mm
